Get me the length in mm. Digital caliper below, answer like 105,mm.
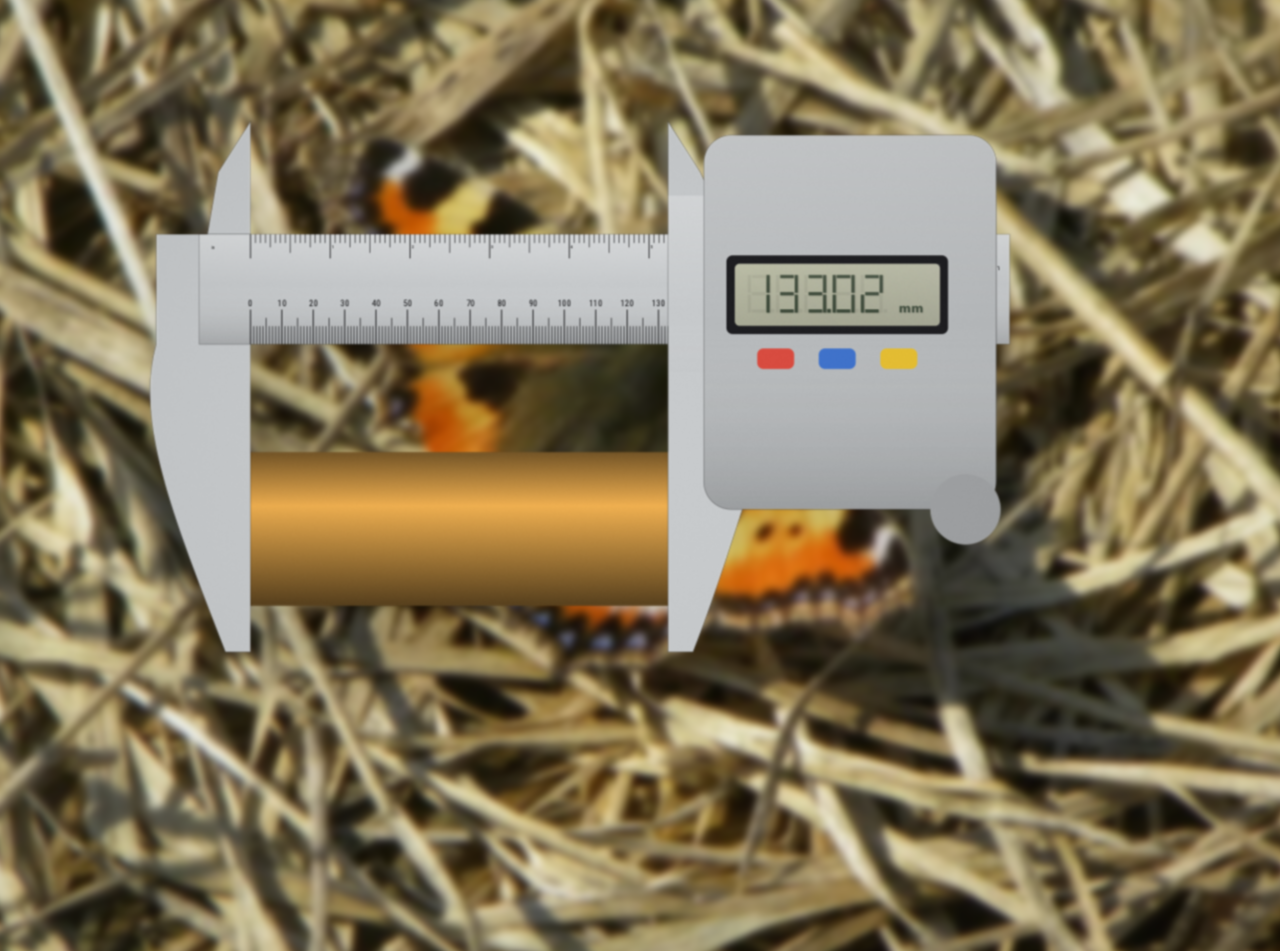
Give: 133.02,mm
